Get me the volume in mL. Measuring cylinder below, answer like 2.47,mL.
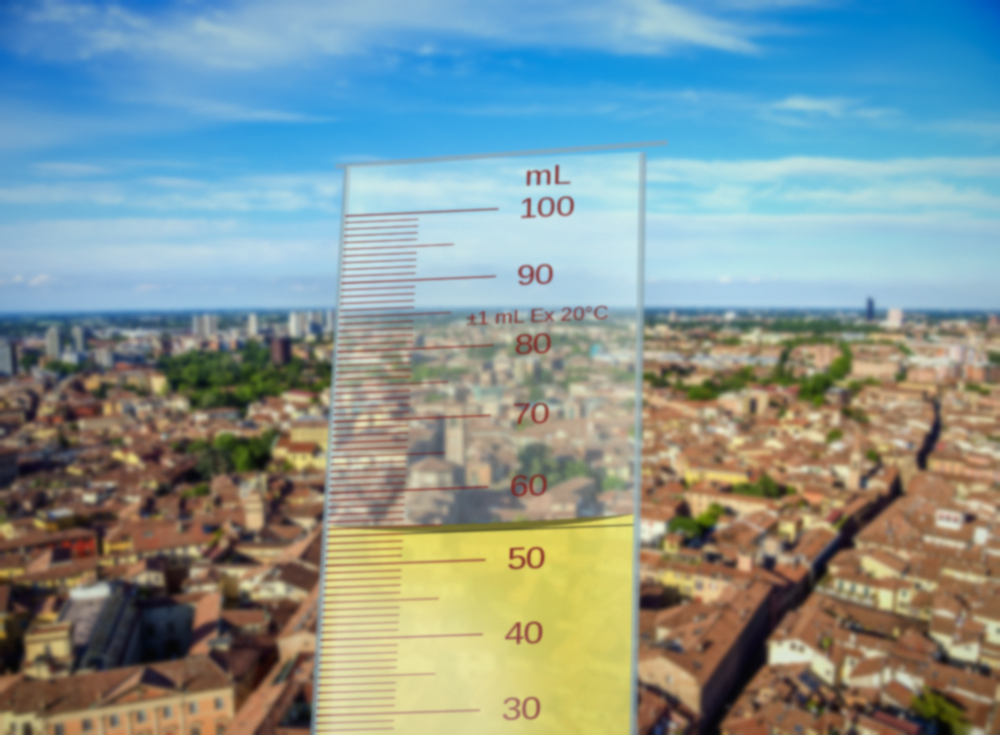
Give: 54,mL
